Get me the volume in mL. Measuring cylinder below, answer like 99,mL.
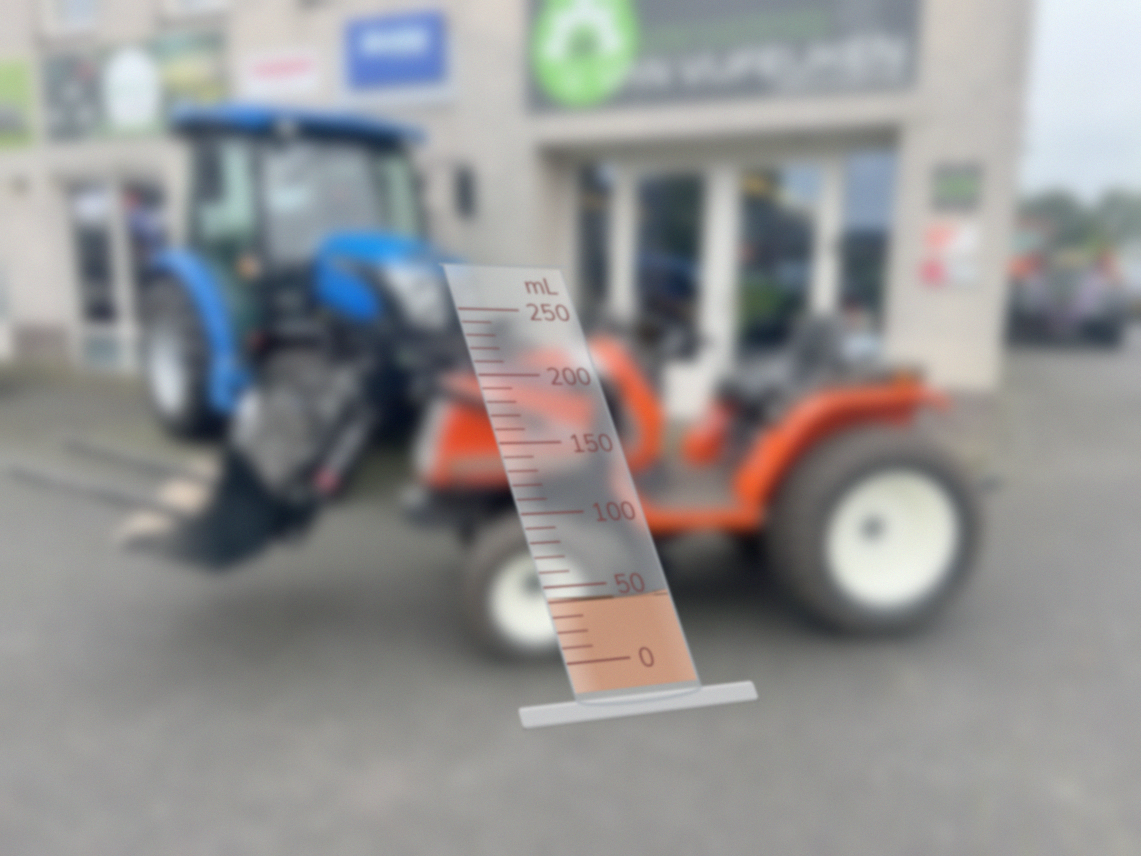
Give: 40,mL
